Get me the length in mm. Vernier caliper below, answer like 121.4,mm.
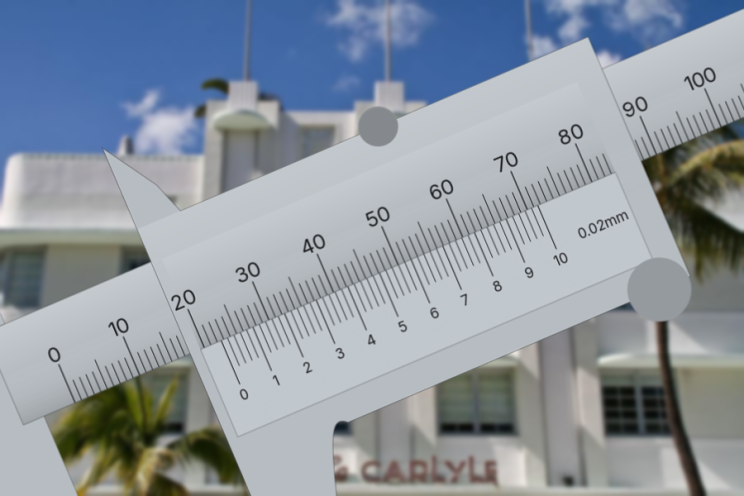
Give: 22.6,mm
